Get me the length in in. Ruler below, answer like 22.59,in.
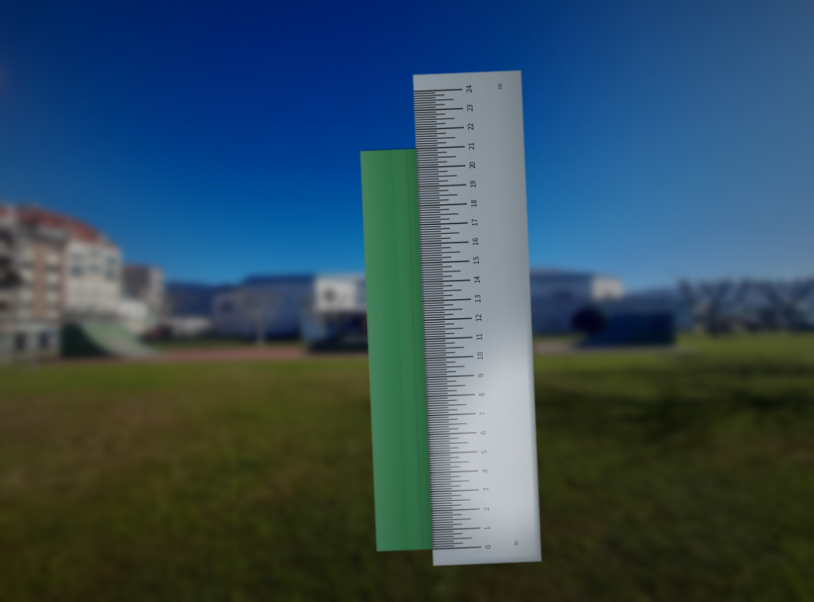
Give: 21,in
